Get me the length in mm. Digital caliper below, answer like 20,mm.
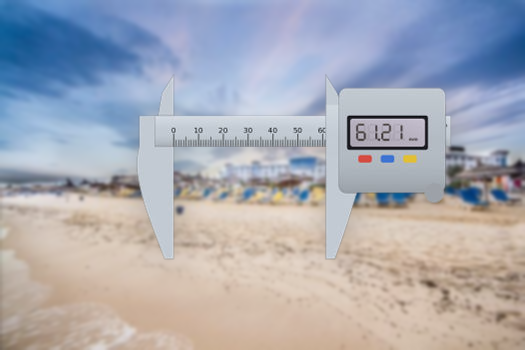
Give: 61.21,mm
